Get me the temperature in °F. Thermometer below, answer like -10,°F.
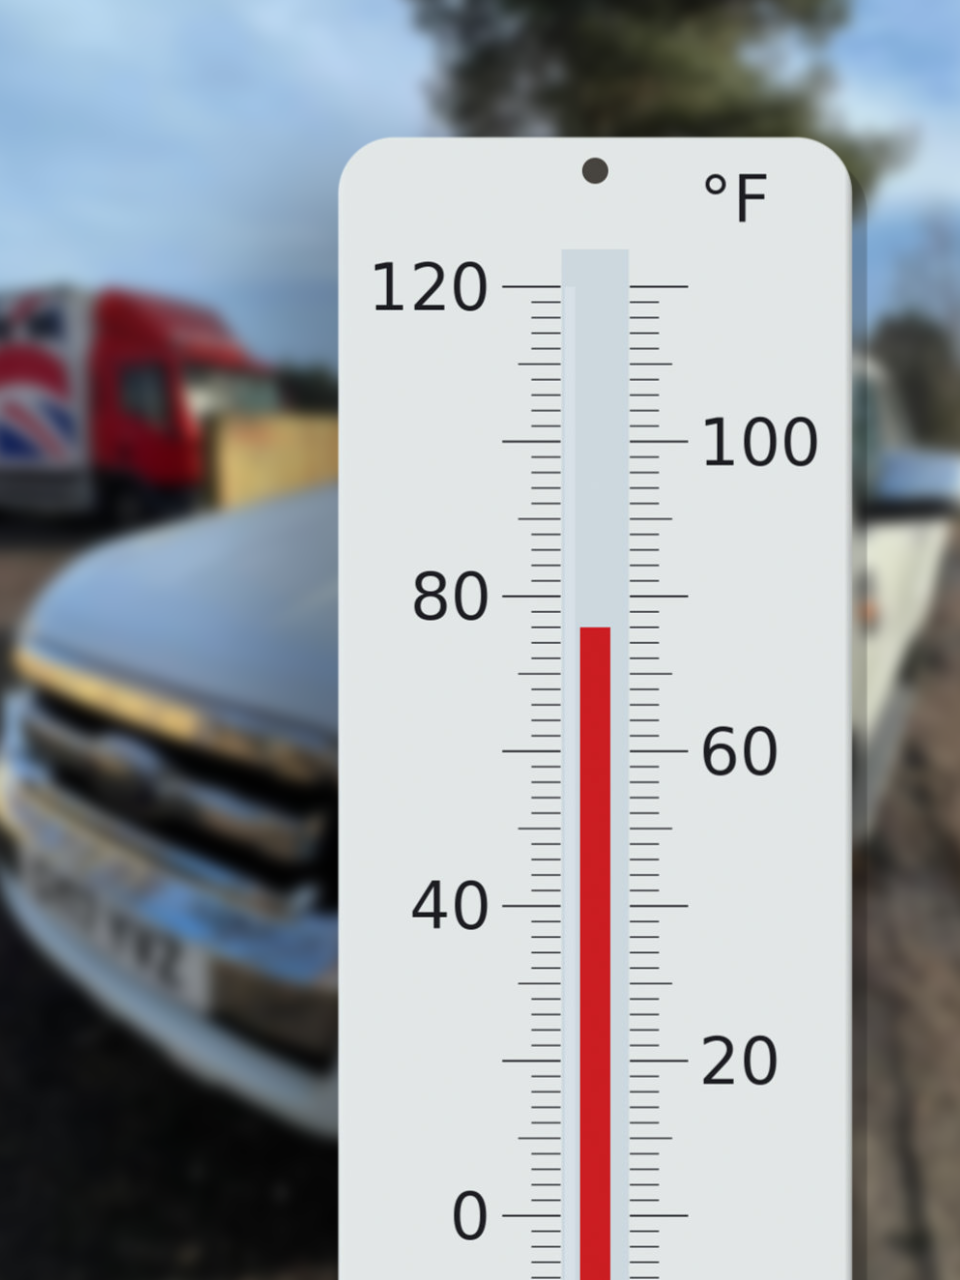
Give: 76,°F
